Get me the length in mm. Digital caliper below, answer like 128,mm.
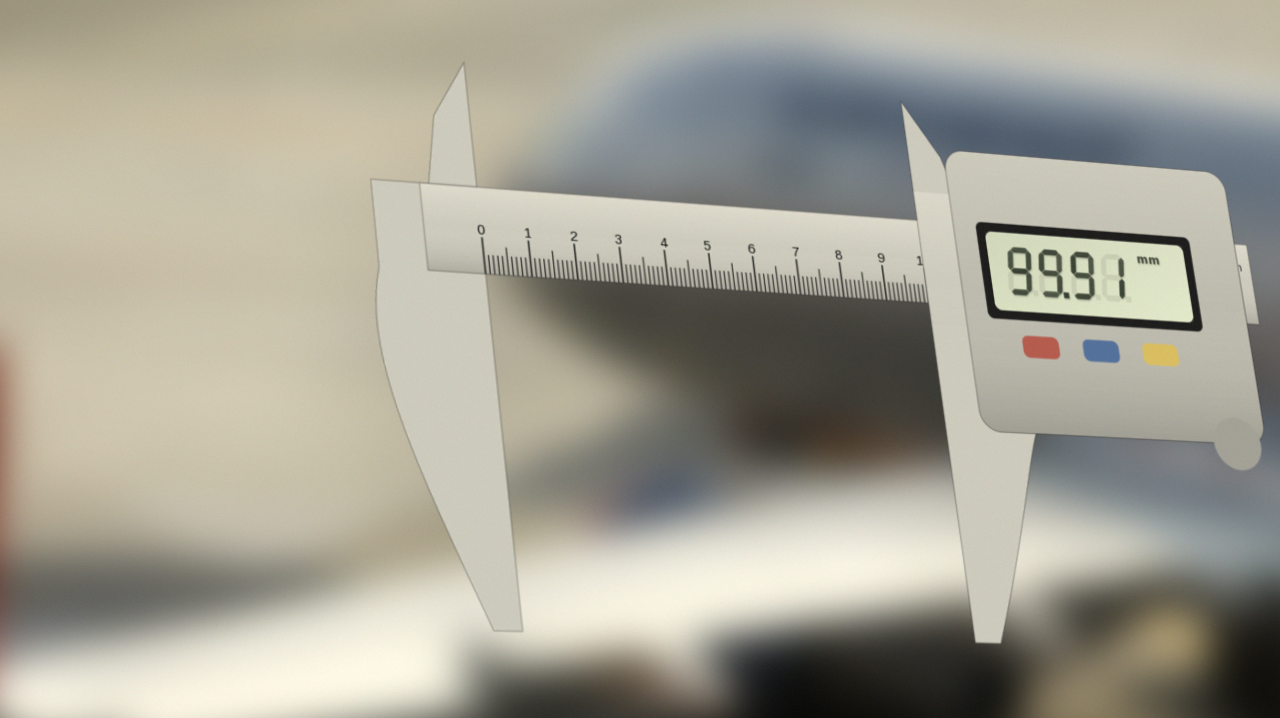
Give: 99.91,mm
